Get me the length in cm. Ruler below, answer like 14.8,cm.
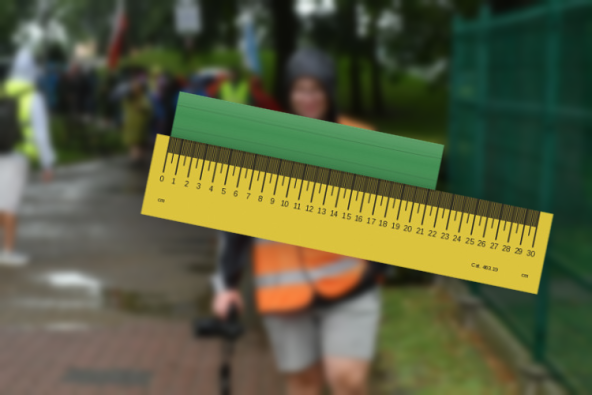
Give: 21.5,cm
